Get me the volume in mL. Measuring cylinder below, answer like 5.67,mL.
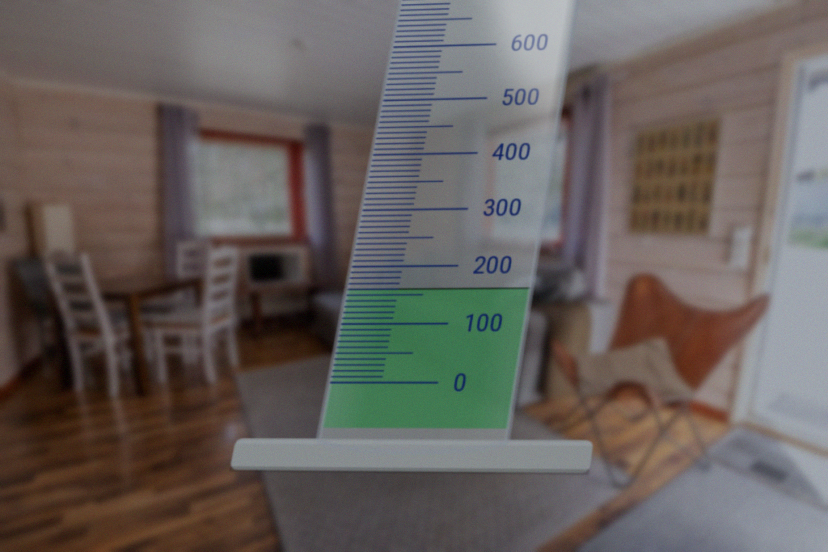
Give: 160,mL
